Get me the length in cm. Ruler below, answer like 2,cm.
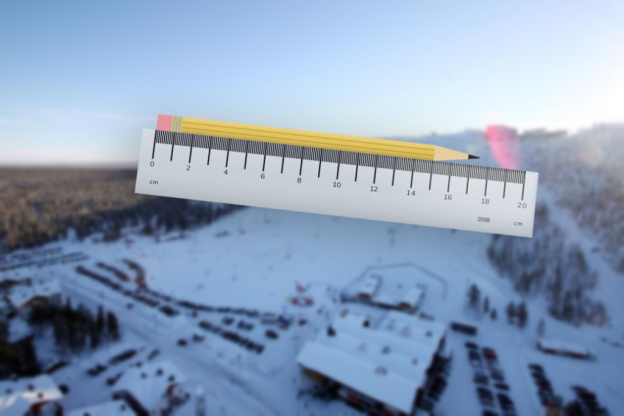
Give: 17.5,cm
